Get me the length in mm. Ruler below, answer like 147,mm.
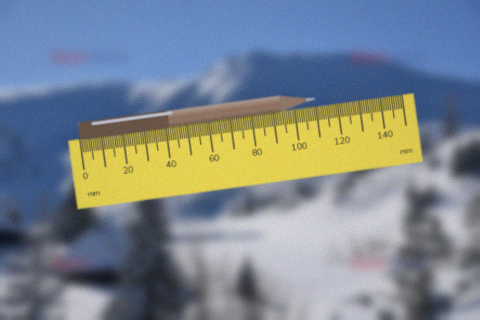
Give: 110,mm
